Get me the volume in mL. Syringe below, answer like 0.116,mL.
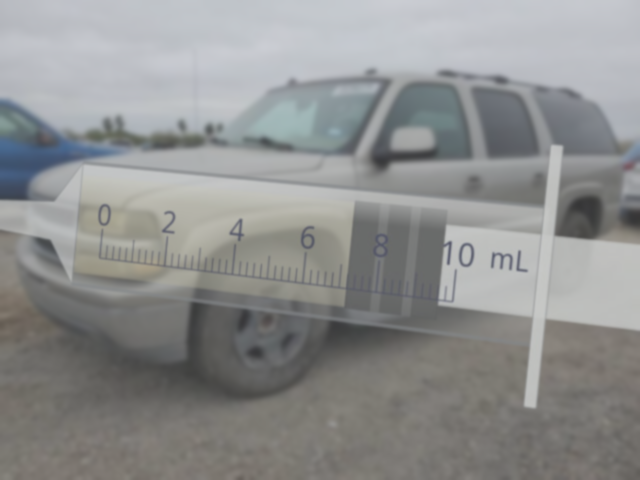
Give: 7.2,mL
